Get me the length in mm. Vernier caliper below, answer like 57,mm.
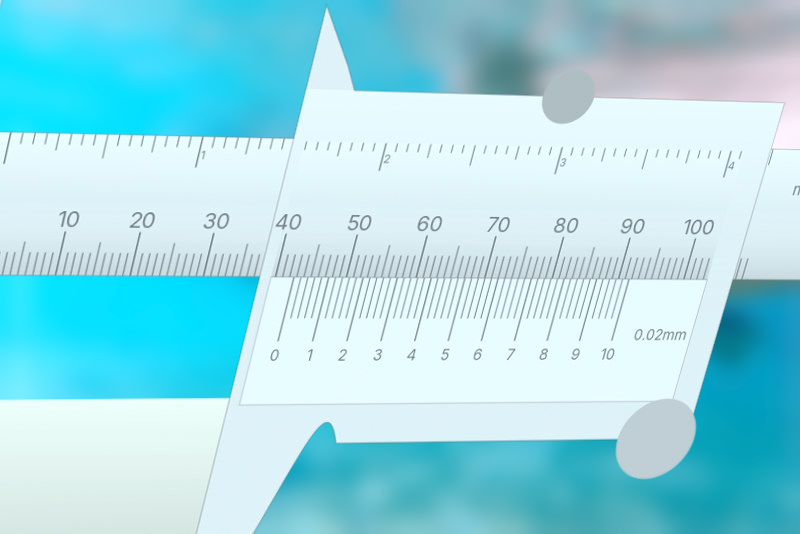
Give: 42.6,mm
